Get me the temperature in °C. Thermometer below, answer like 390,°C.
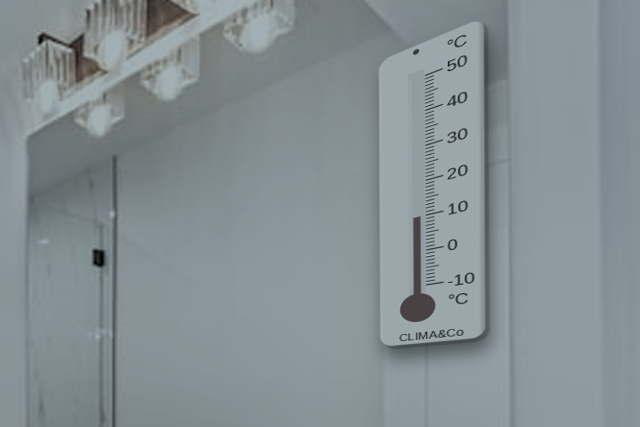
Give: 10,°C
